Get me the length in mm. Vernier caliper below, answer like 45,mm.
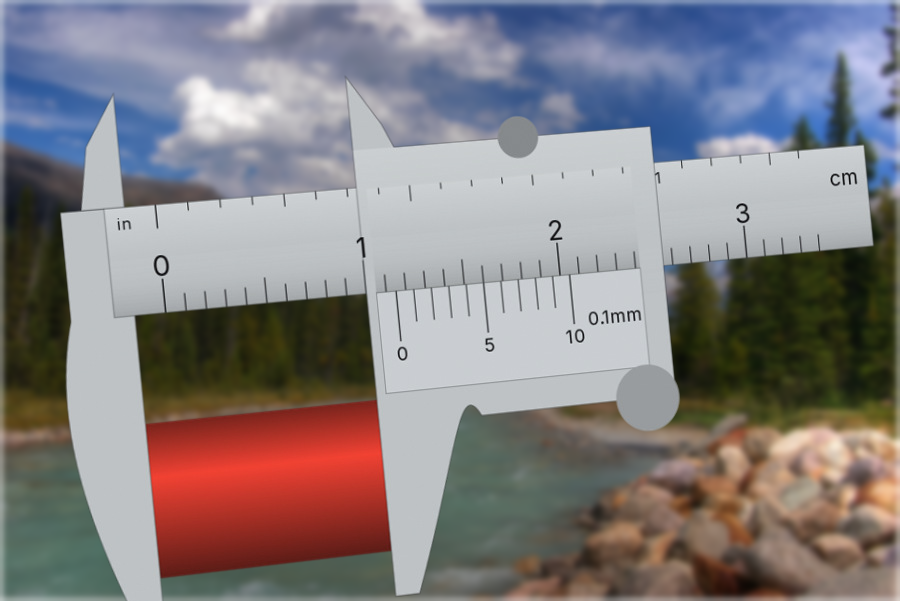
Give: 11.5,mm
